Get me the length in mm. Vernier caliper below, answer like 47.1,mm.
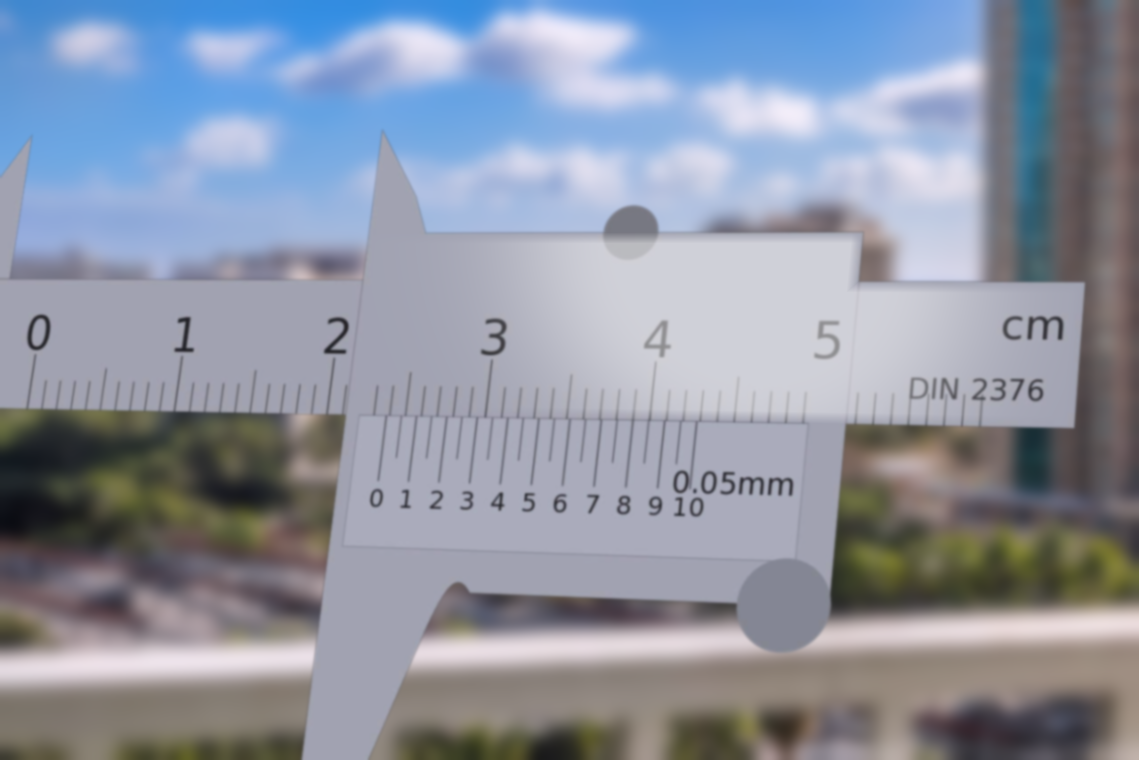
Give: 23.8,mm
